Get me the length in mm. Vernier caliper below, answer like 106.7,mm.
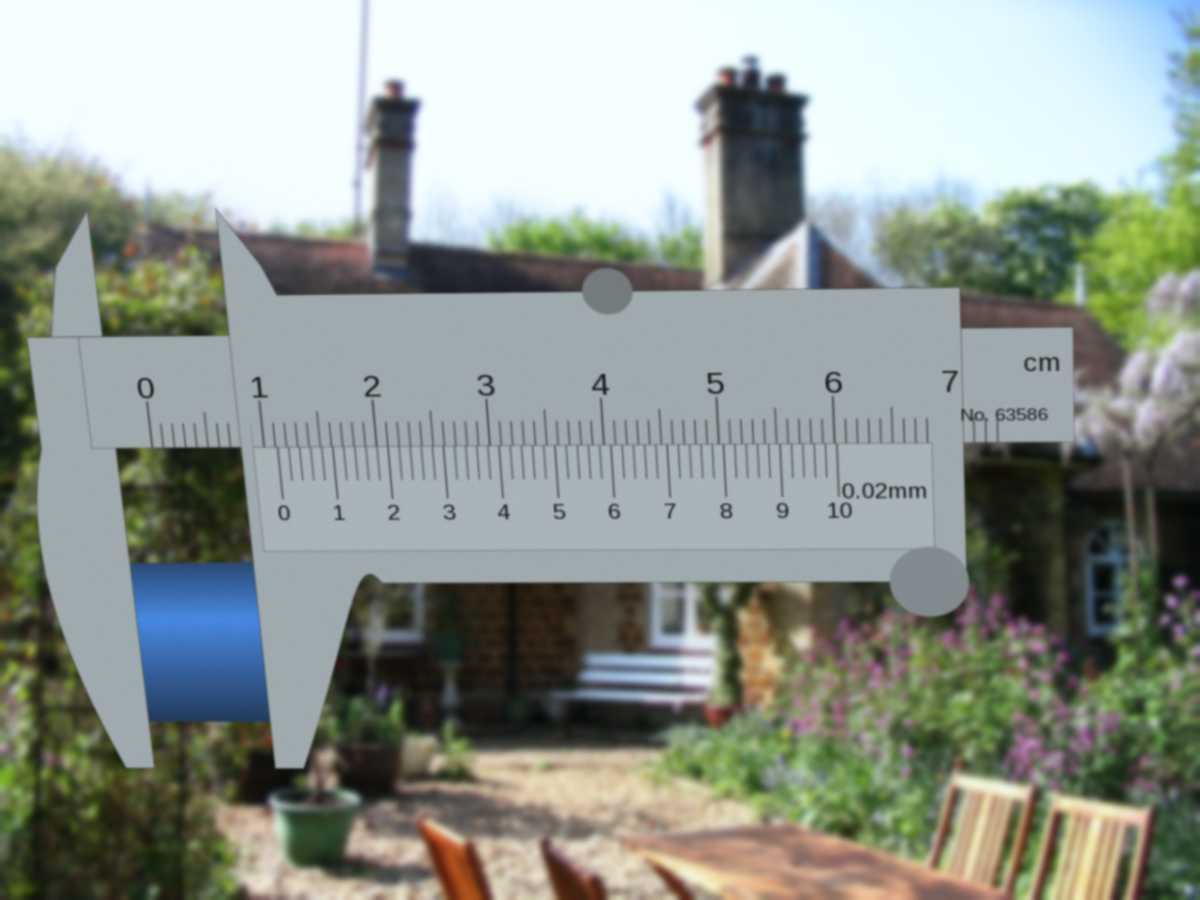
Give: 11.2,mm
